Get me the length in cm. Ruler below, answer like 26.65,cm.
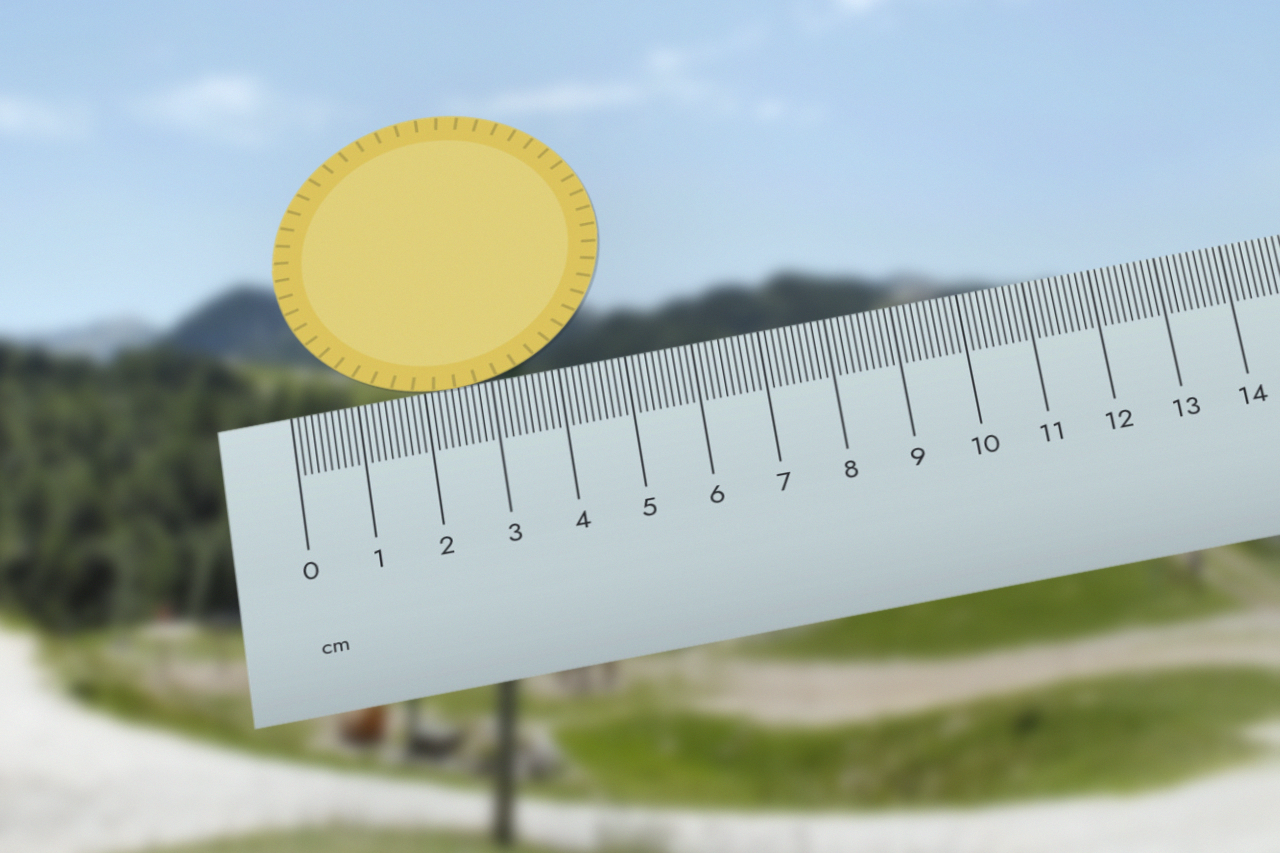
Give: 4.9,cm
